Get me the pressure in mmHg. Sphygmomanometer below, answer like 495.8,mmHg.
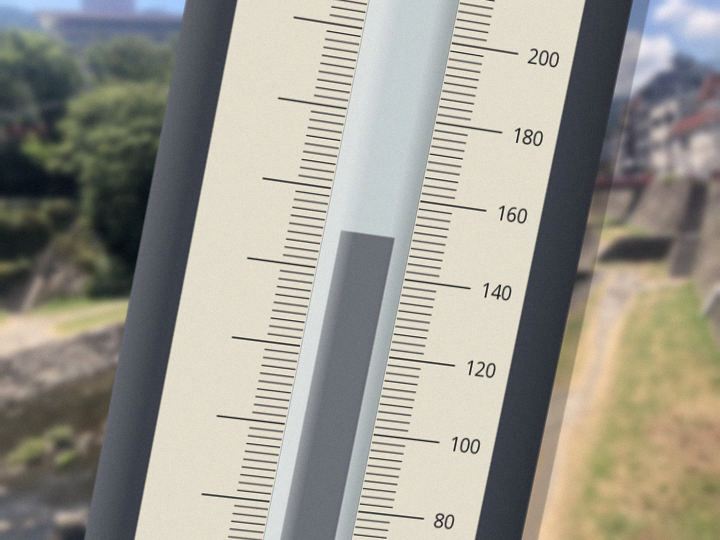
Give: 150,mmHg
